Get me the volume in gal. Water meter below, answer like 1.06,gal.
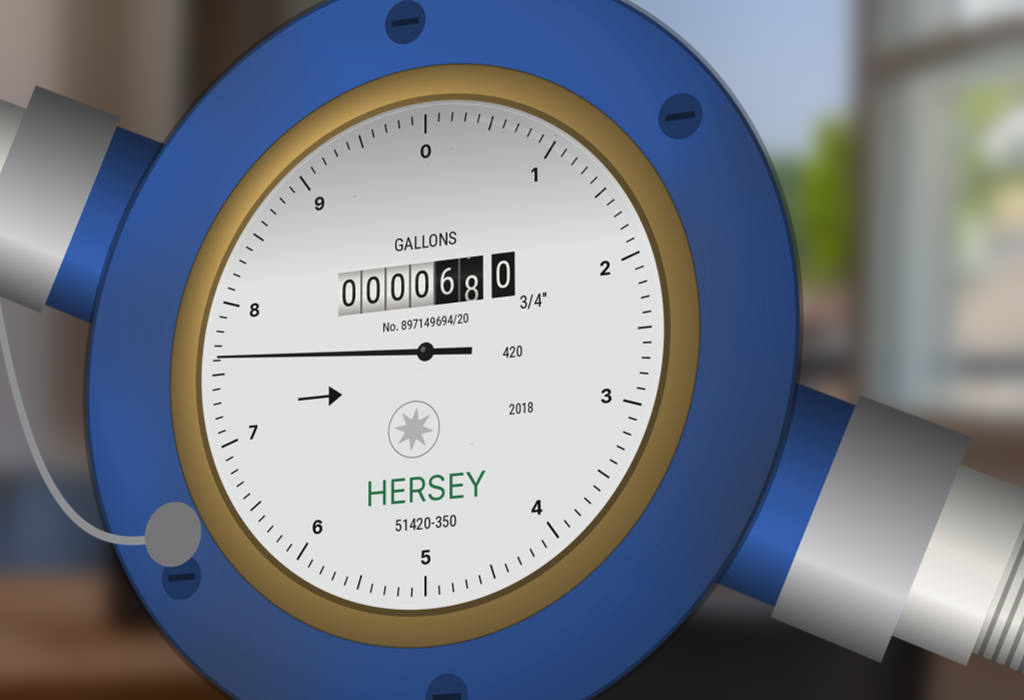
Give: 677.6,gal
